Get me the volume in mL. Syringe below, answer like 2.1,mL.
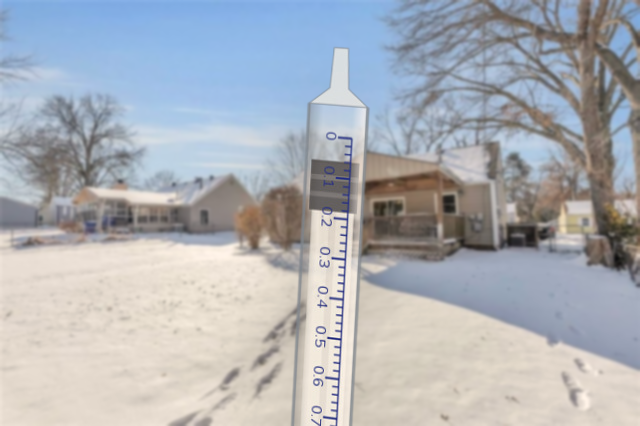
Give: 0.06,mL
